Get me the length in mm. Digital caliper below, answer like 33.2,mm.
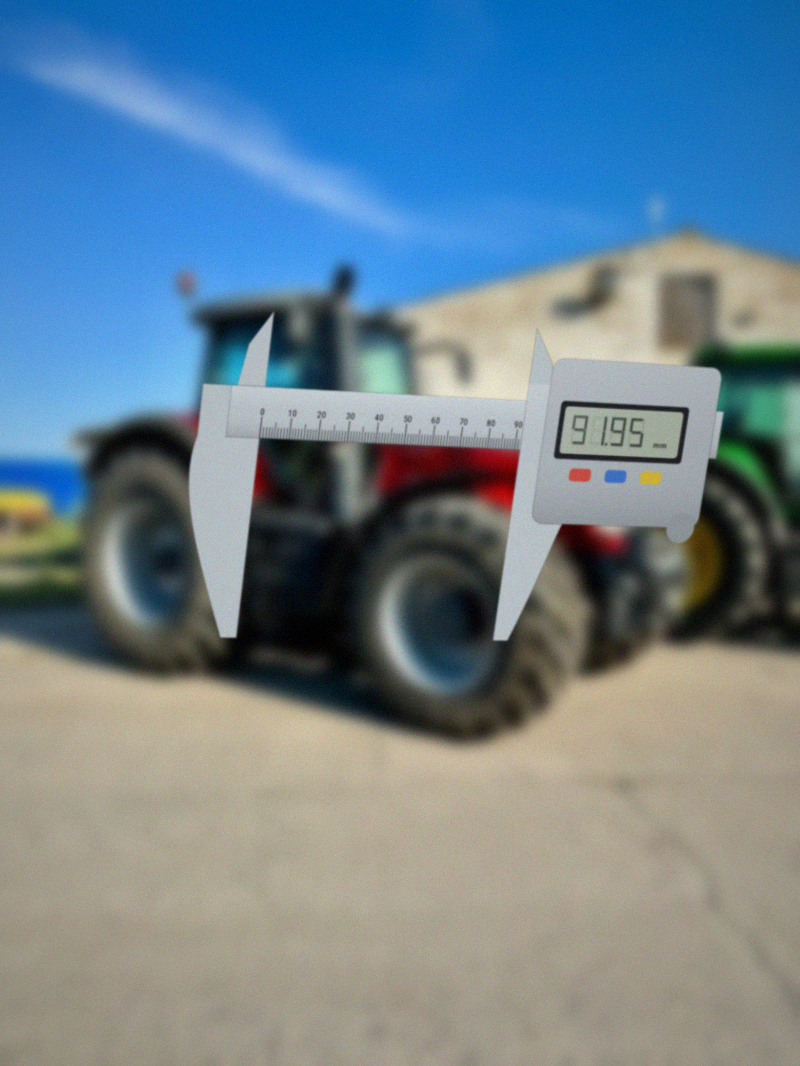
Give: 91.95,mm
